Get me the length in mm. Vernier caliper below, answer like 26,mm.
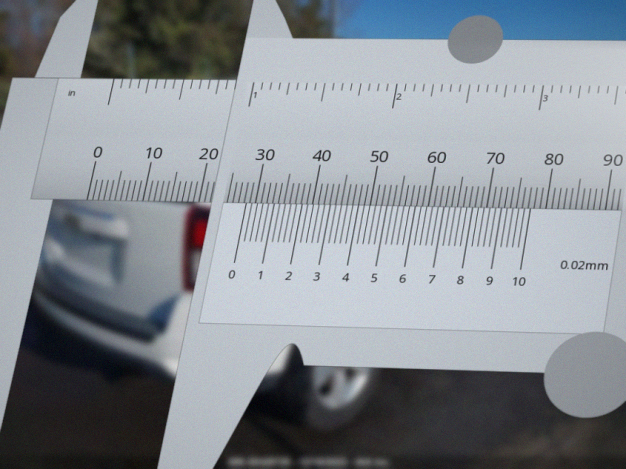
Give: 28.4,mm
